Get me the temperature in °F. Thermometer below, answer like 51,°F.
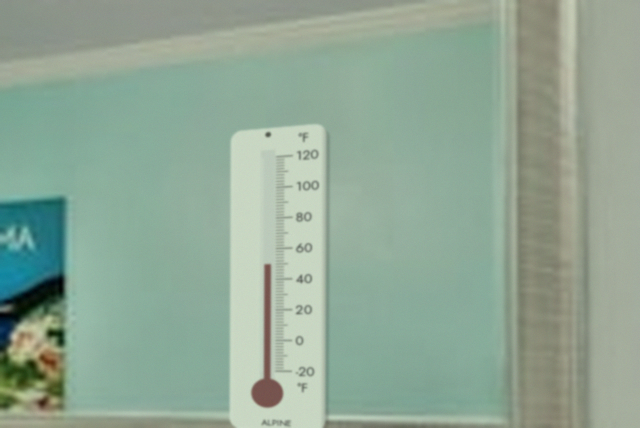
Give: 50,°F
